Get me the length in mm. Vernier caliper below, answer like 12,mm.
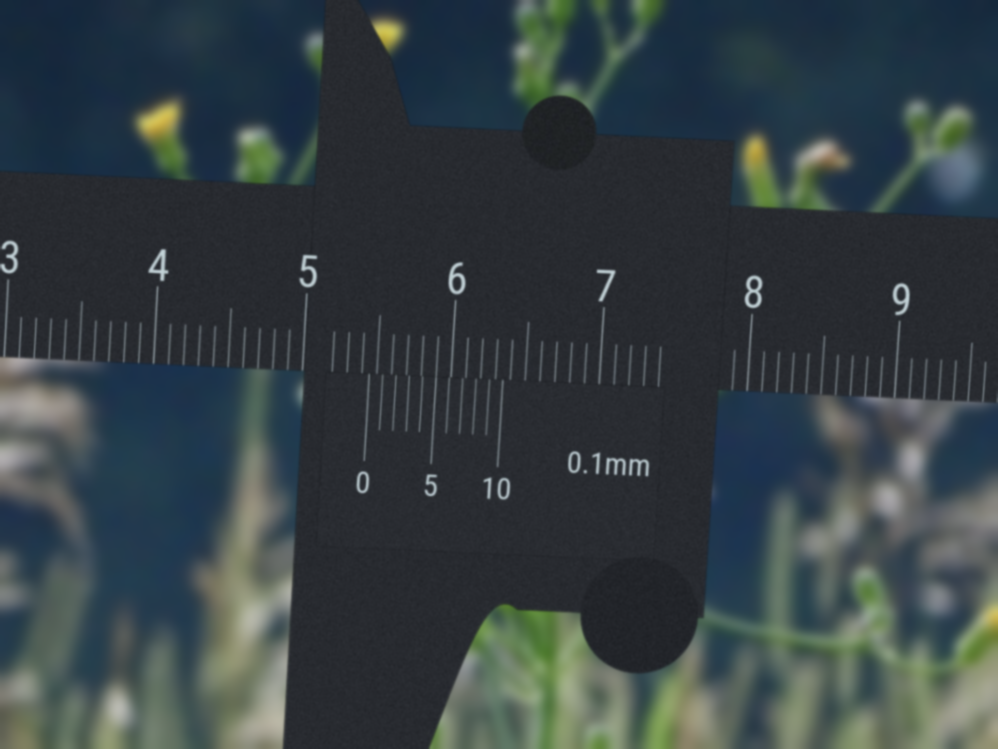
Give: 54.5,mm
